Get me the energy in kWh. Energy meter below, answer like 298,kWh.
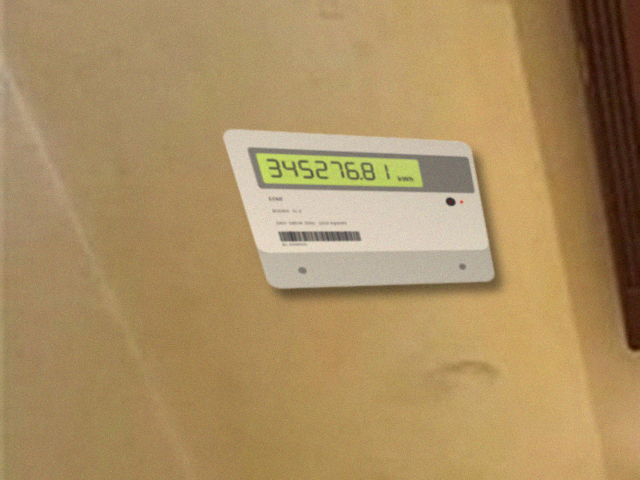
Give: 345276.81,kWh
